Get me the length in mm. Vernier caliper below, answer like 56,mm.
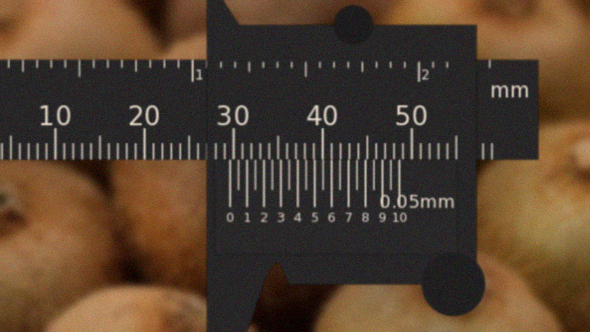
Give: 29.6,mm
